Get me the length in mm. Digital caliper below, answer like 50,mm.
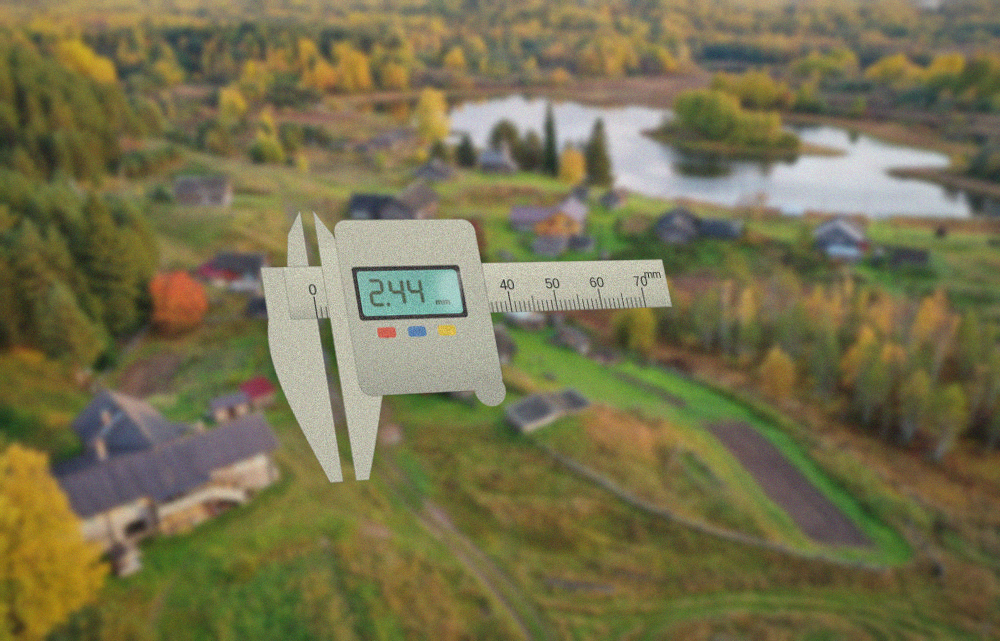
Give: 2.44,mm
